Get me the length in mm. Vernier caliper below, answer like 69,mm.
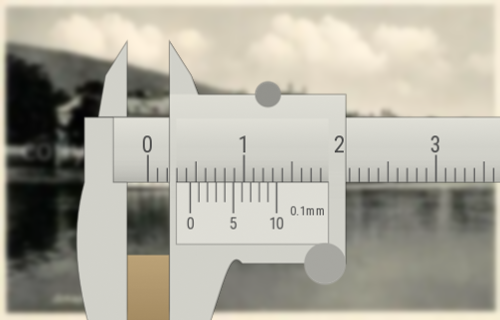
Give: 4.4,mm
